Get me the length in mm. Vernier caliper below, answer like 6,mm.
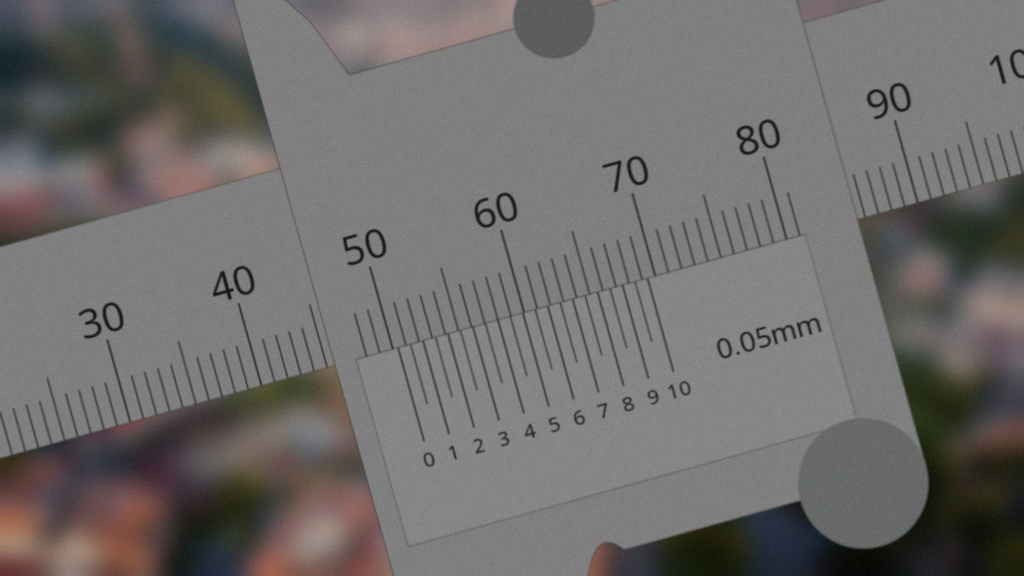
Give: 50.4,mm
